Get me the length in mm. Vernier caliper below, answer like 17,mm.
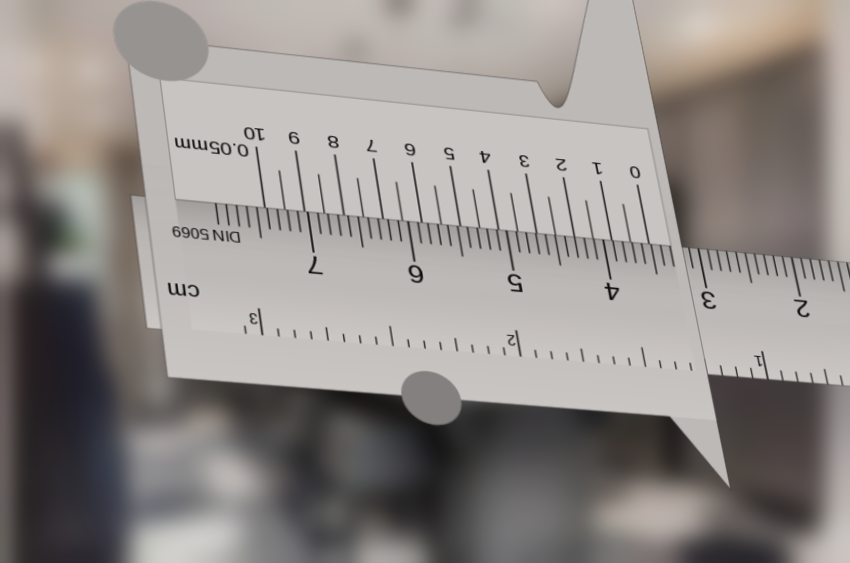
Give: 35.2,mm
